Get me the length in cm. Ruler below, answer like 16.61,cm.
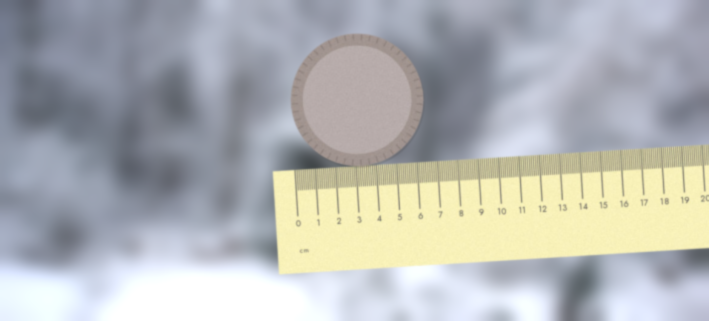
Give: 6.5,cm
